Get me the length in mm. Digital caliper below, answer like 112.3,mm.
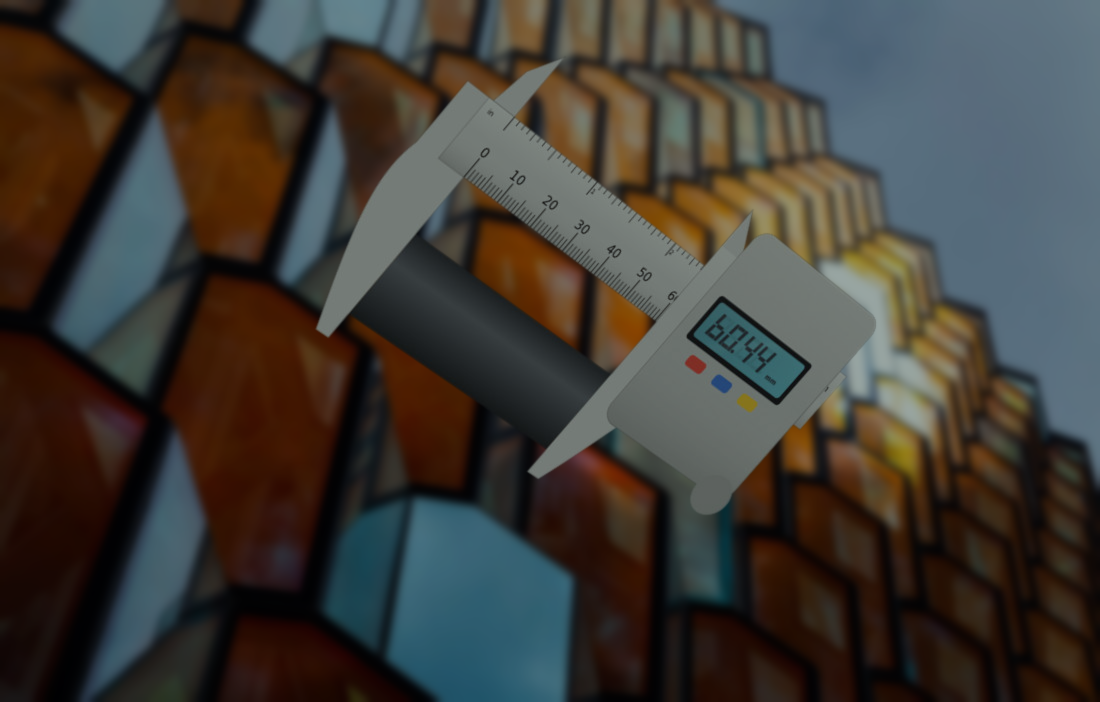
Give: 60.44,mm
